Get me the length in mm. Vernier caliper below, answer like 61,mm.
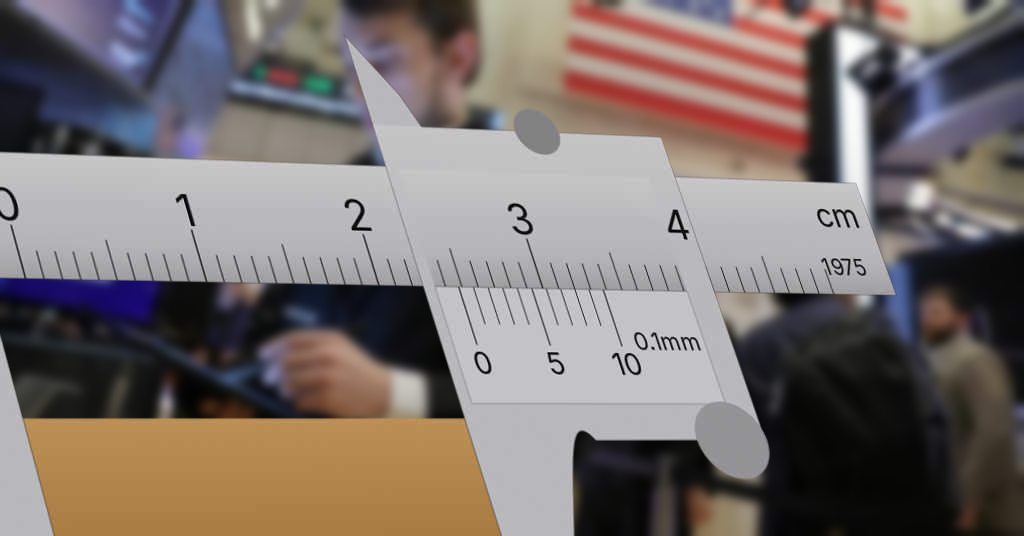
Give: 24.8,mm
